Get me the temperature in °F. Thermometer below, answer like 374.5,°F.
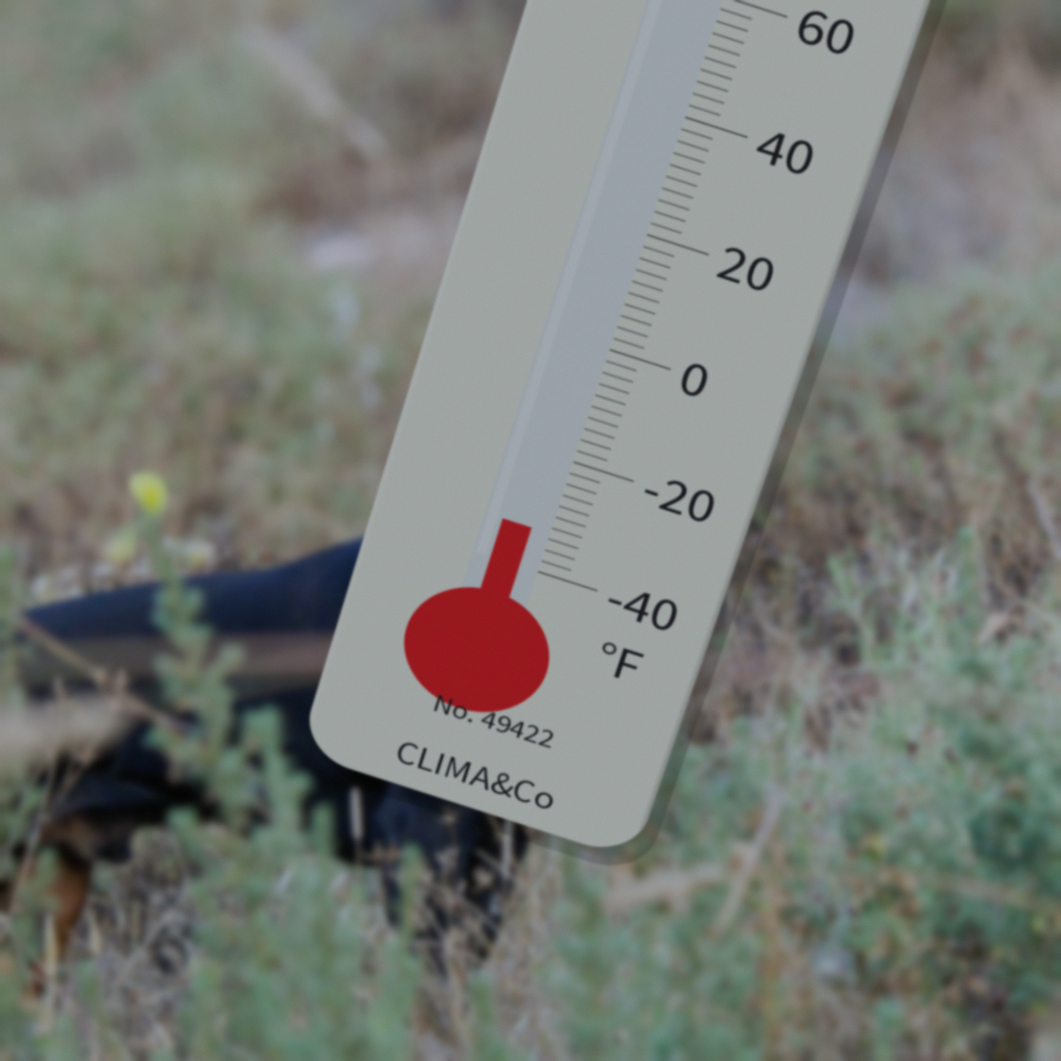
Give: -33,°F
